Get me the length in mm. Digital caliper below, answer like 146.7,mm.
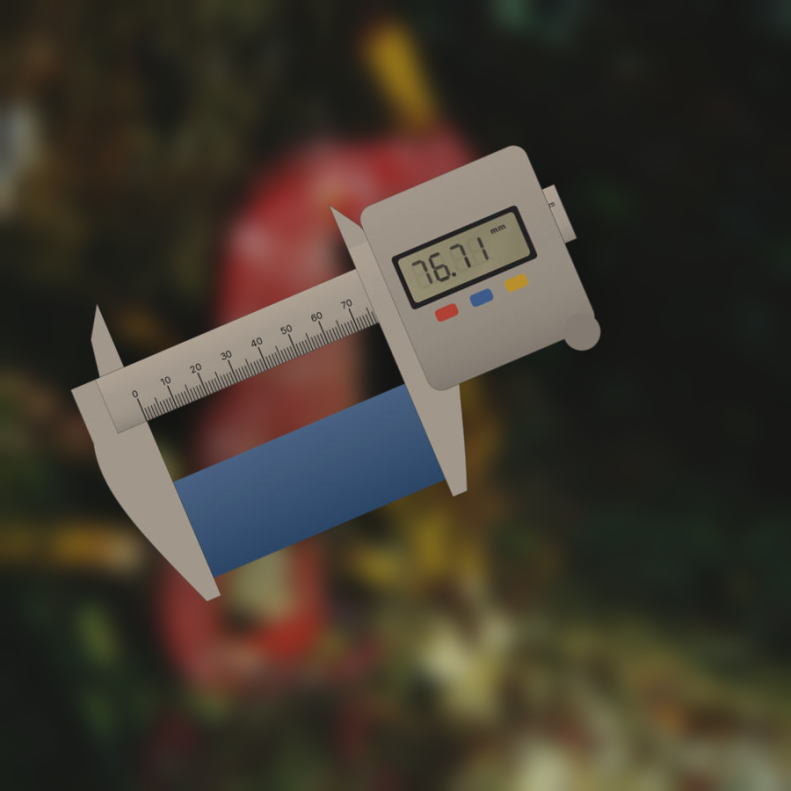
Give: 76.71,mm
